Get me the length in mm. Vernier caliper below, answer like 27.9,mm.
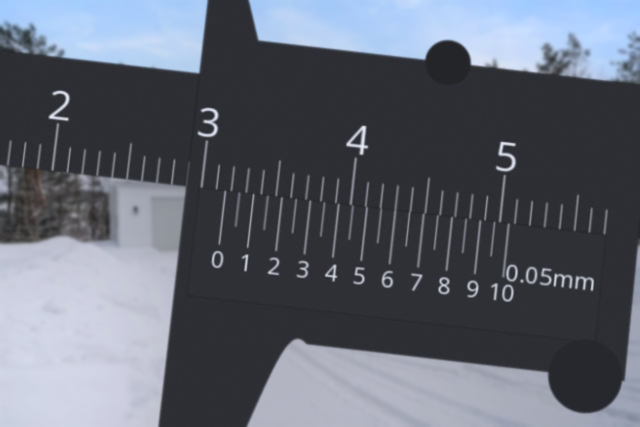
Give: 31.6,mm
